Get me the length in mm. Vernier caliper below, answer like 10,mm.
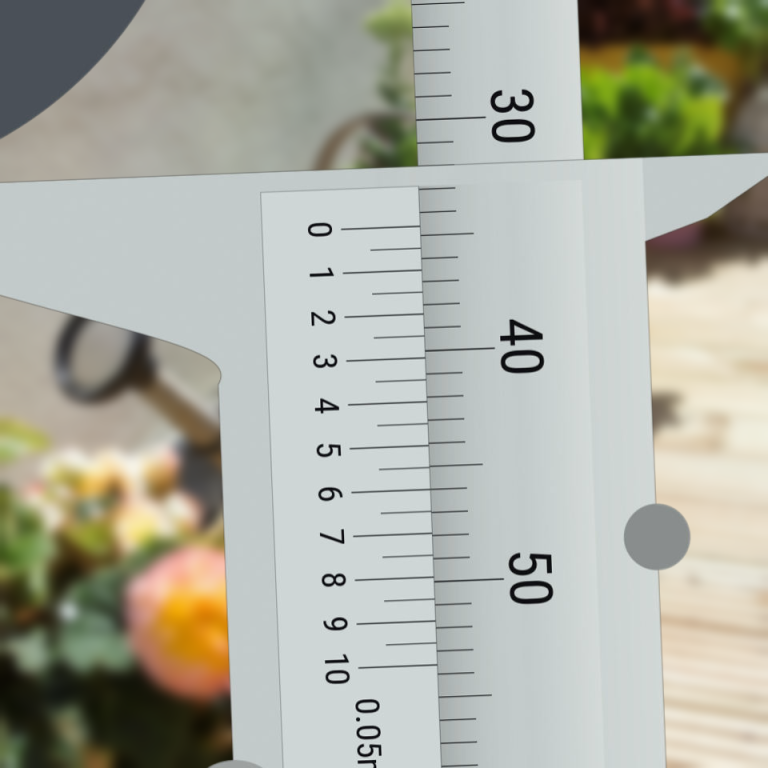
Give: 34.60,mm
